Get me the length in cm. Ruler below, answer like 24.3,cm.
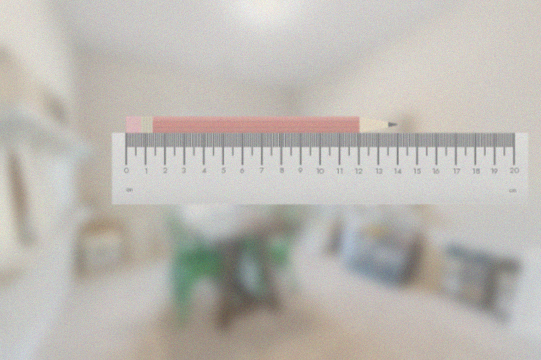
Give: 14,cm
